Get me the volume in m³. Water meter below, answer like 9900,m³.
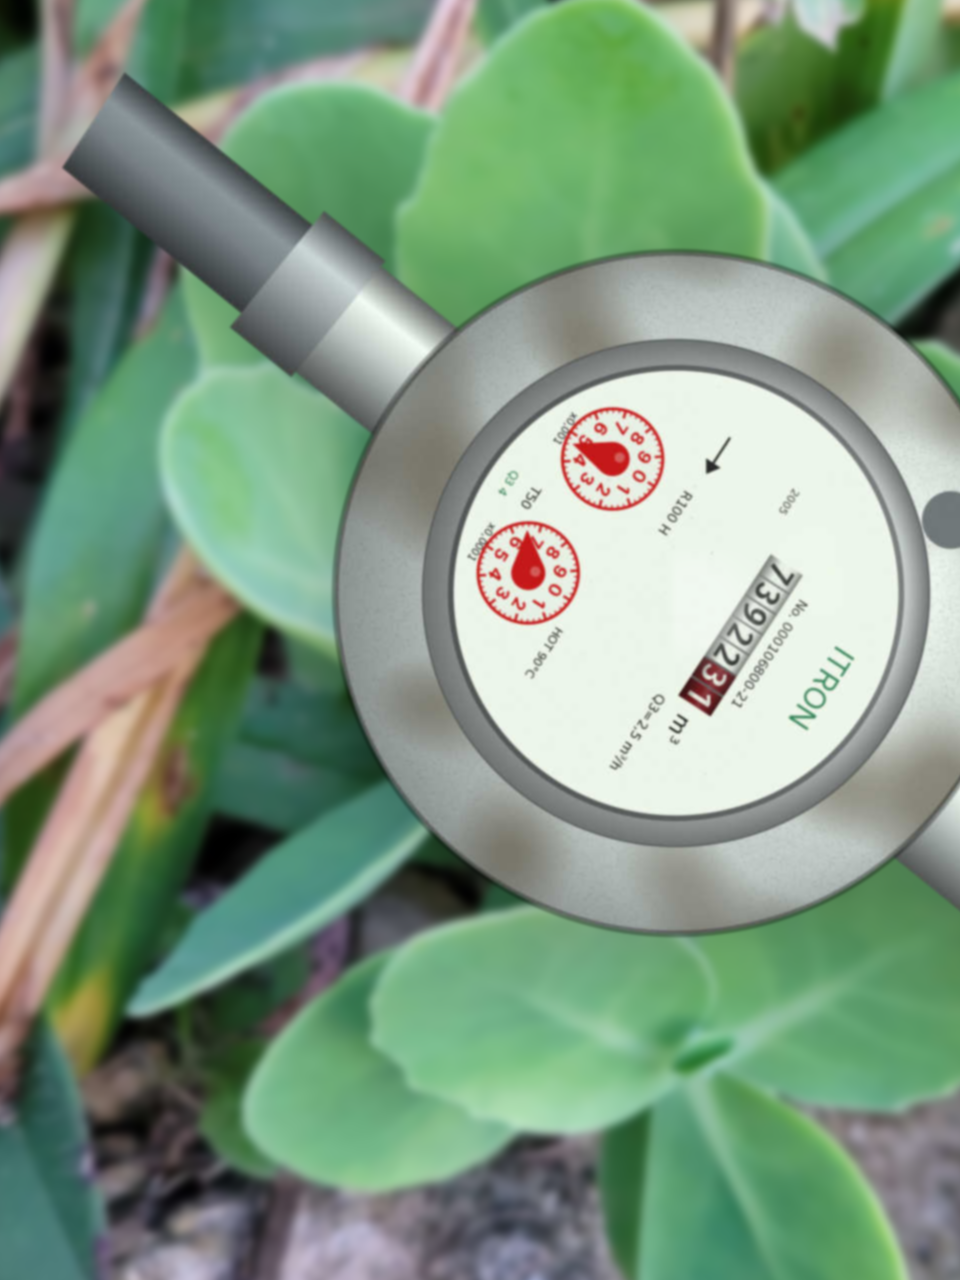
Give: 73922.3146,m³
